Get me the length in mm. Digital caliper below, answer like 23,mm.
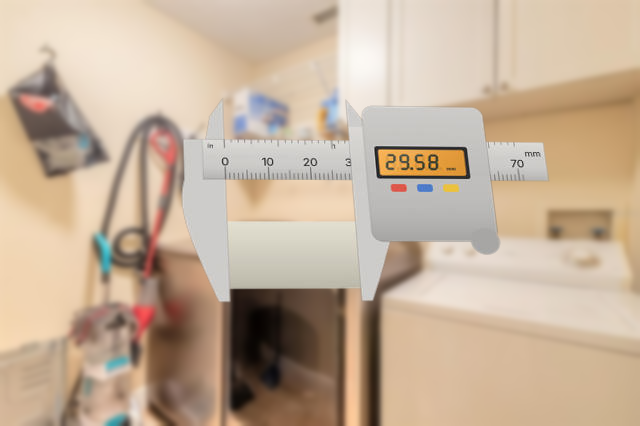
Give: 29.58,mm
